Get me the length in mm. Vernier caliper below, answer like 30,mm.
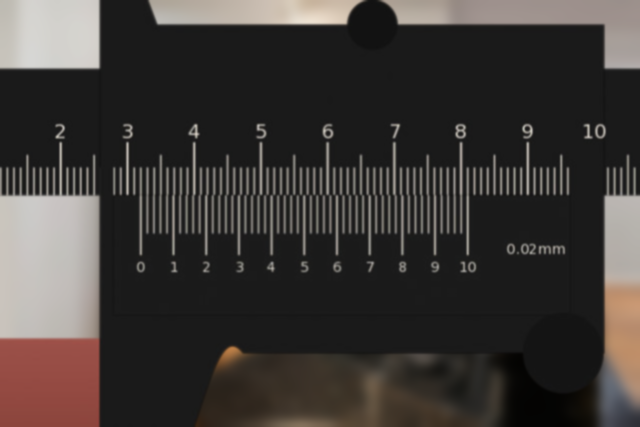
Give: 32.0,mm
